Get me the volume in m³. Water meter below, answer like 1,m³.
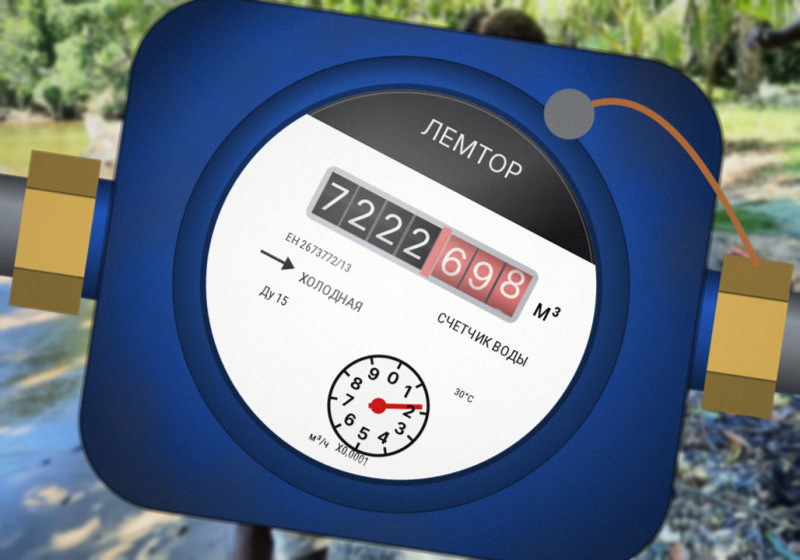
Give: 7222.6981,m³
